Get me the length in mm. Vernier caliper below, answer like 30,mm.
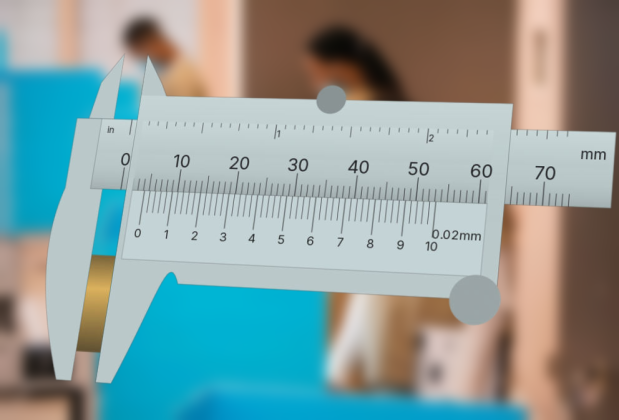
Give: 4.2,mm
